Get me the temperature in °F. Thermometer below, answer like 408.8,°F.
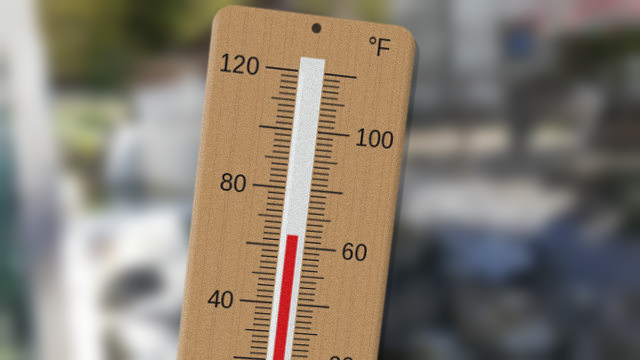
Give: 64,°F
